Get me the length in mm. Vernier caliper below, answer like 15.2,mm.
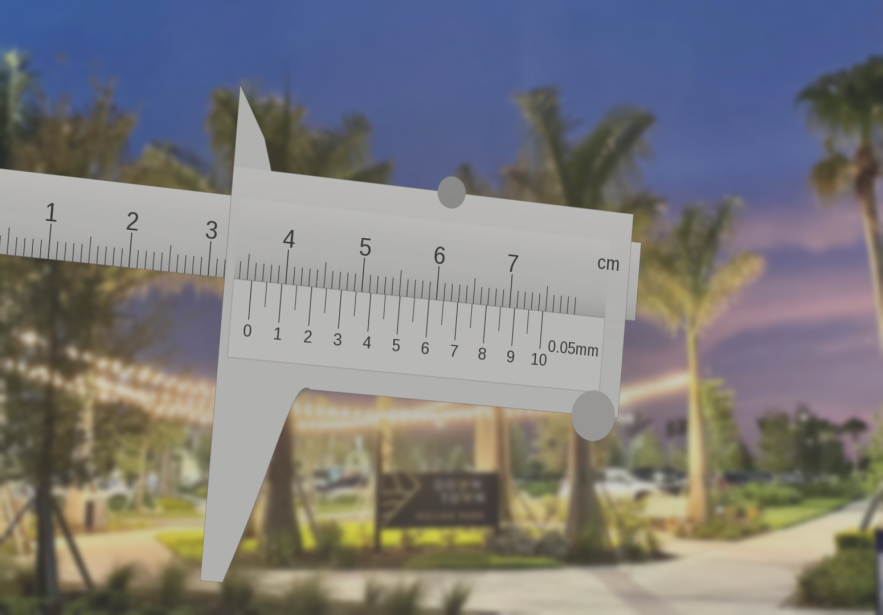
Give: 35.6,mm
